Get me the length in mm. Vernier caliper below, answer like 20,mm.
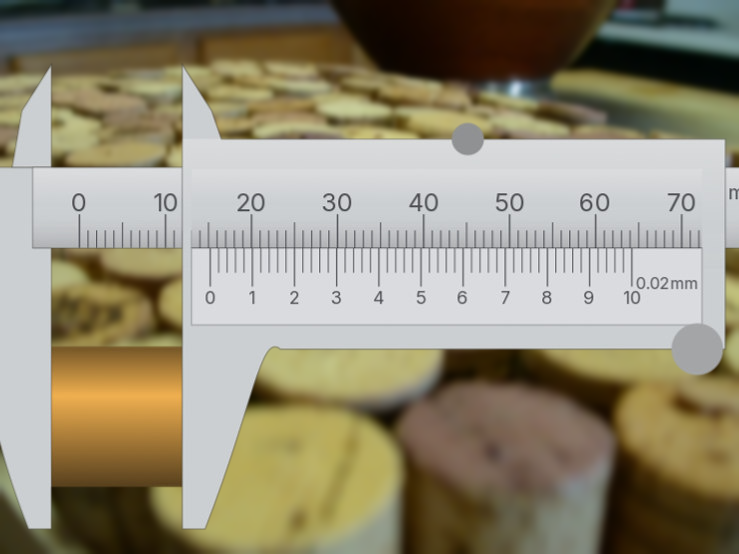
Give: 15.2,mm
